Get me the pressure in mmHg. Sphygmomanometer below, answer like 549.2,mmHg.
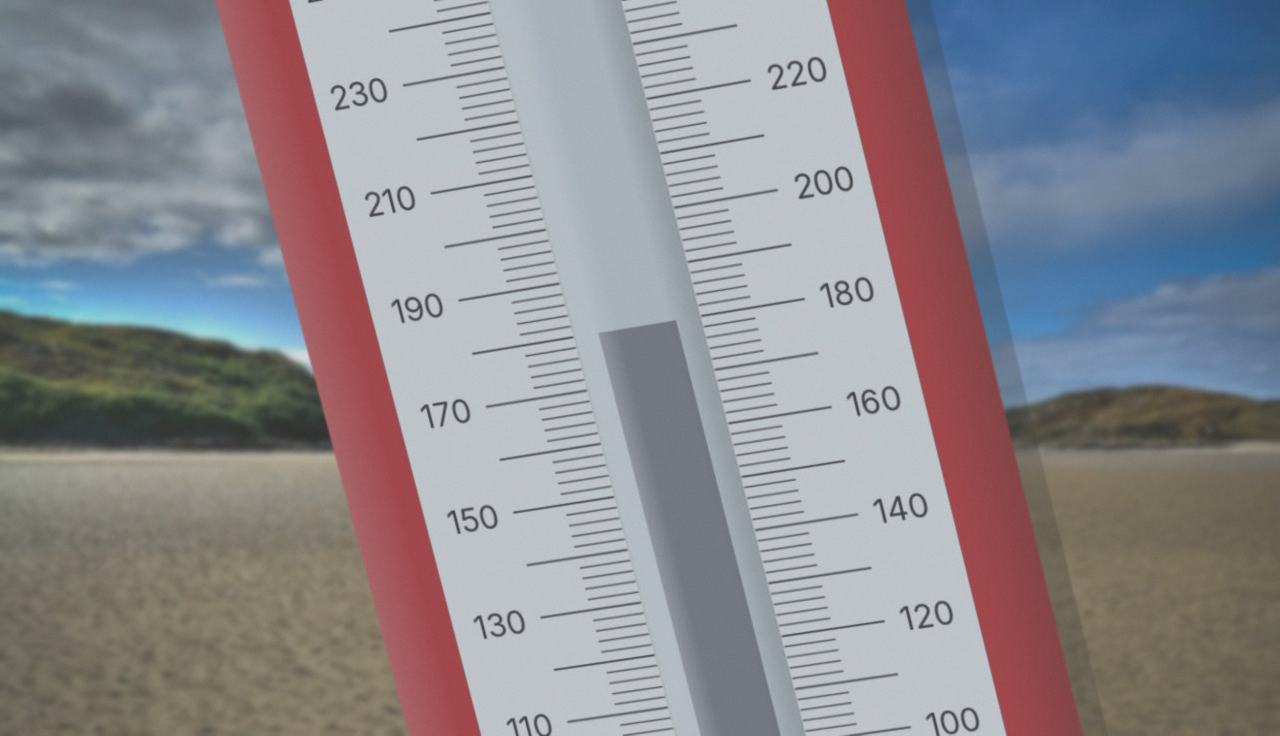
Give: 180,mmHg
